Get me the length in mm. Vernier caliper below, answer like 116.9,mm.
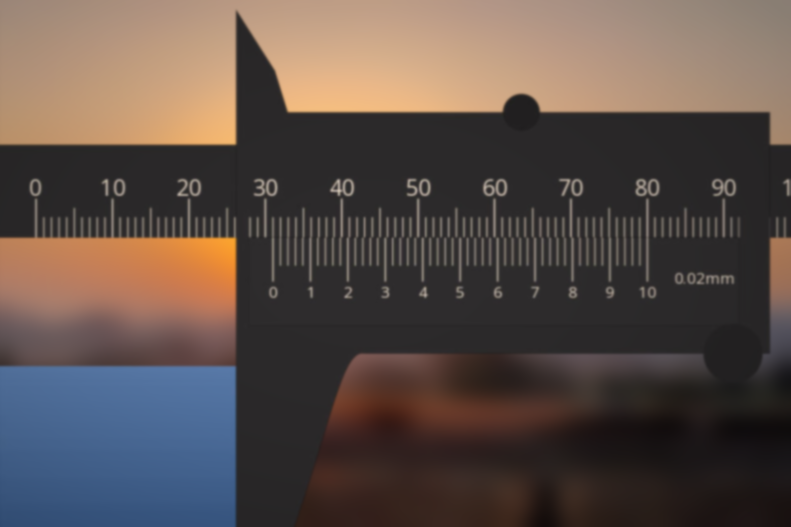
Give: 31.0,mm
